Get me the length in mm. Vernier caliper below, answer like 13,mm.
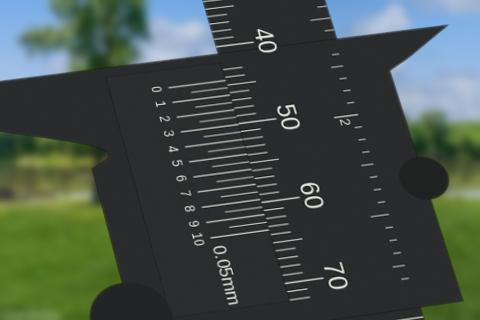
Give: 44.4,mm
